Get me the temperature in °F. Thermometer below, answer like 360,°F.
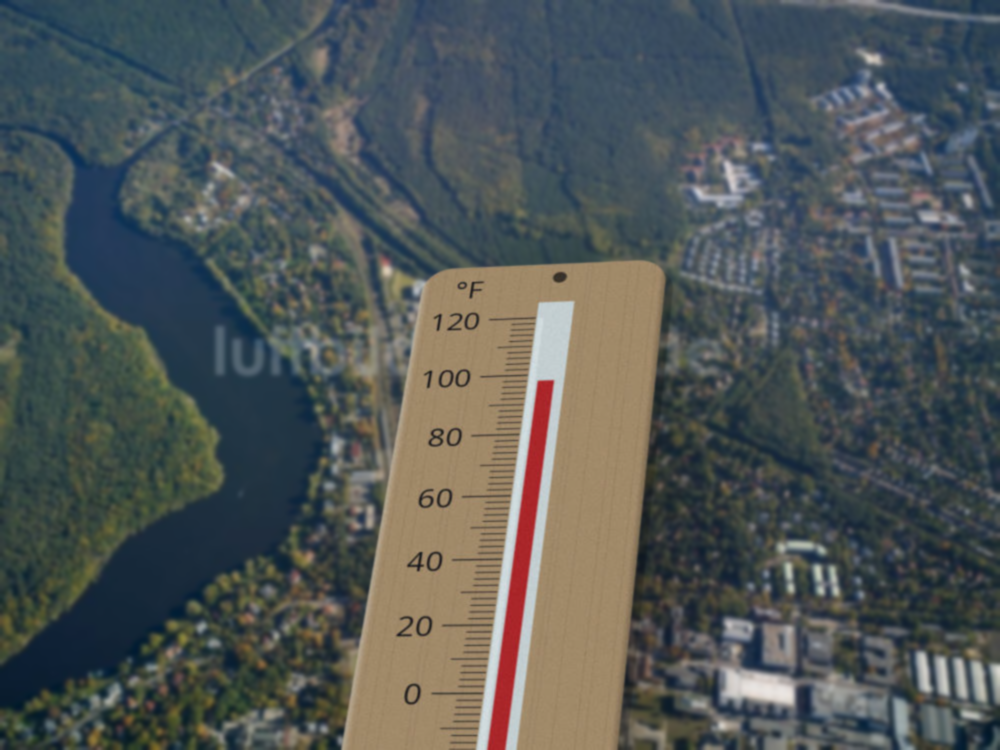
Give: 98,°F
